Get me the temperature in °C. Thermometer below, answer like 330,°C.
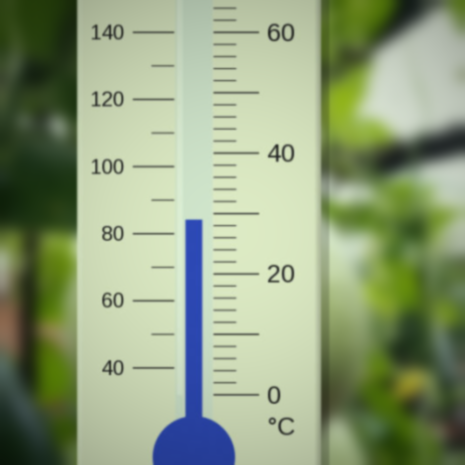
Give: 29,°C
